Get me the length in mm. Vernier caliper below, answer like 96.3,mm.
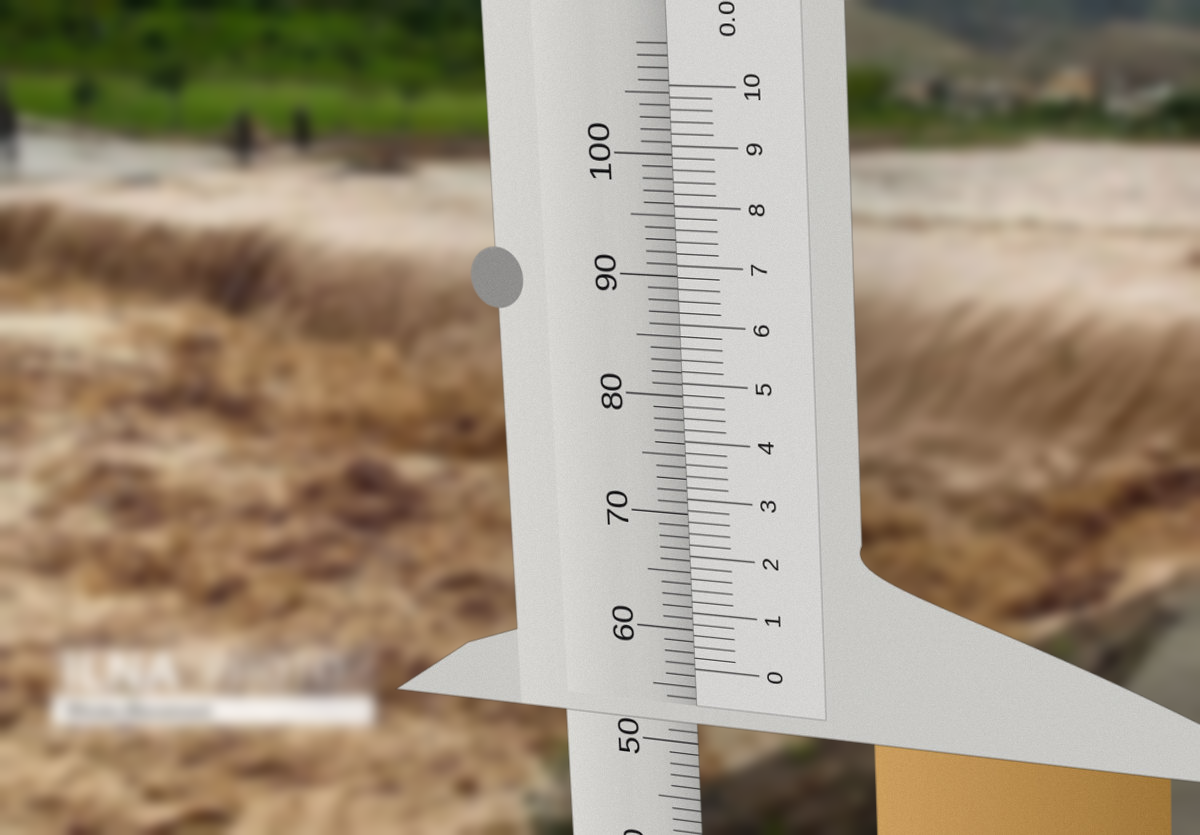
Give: 56.6,mm
